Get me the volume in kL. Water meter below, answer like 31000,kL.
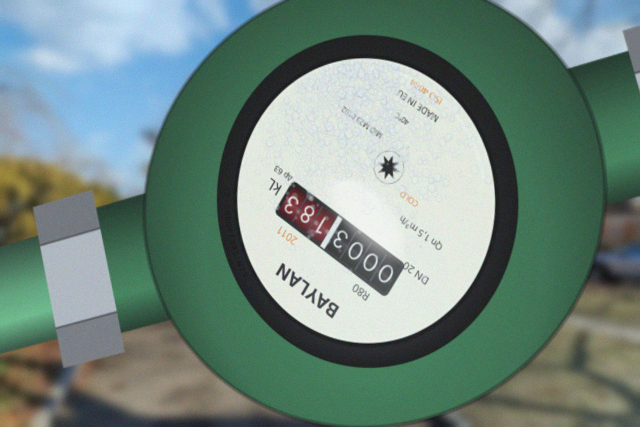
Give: 3.183,kL
